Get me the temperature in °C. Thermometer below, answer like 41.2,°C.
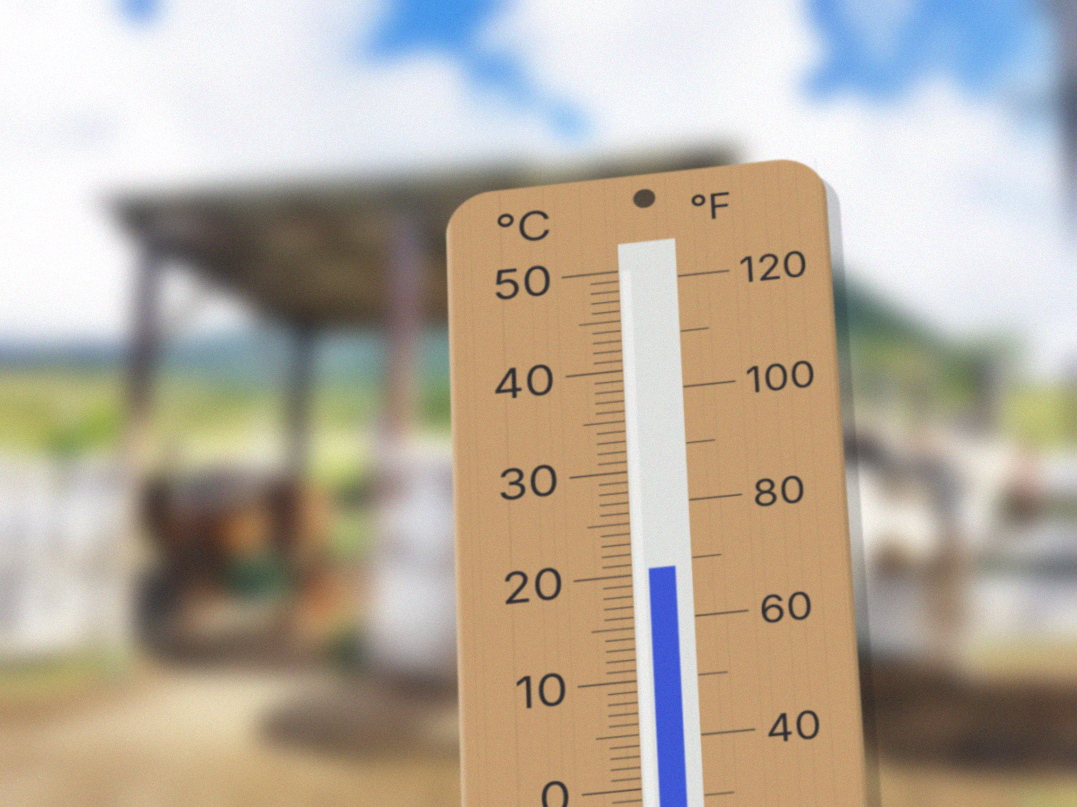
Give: 20.5,°C
